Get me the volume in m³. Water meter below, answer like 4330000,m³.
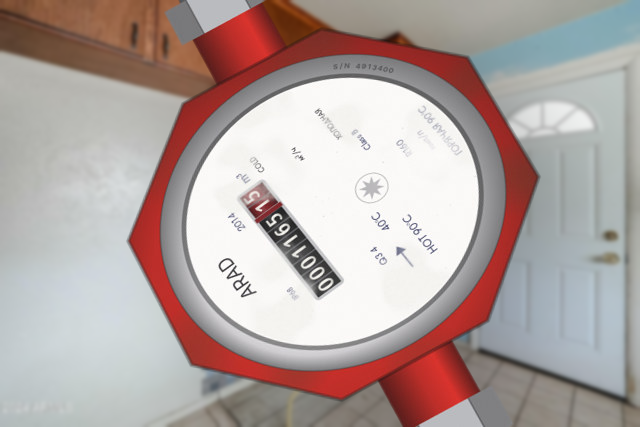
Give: 1165.15,m³
